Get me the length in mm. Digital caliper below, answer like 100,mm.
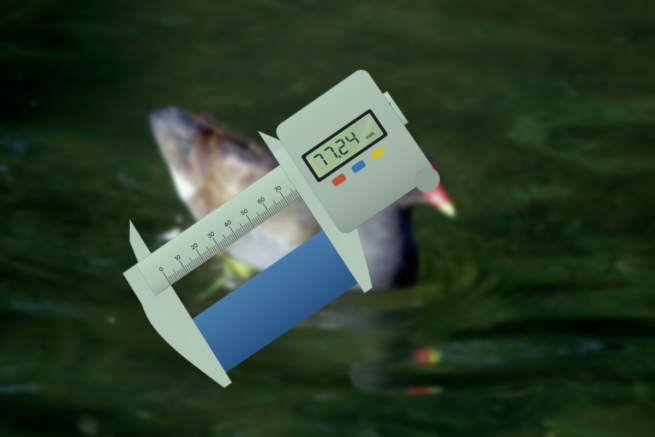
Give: 77.24,mm
